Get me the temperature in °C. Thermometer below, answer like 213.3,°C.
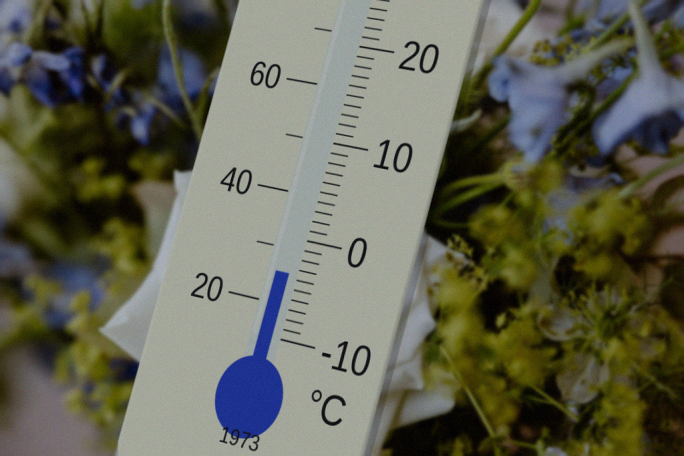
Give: -3.5,°C
